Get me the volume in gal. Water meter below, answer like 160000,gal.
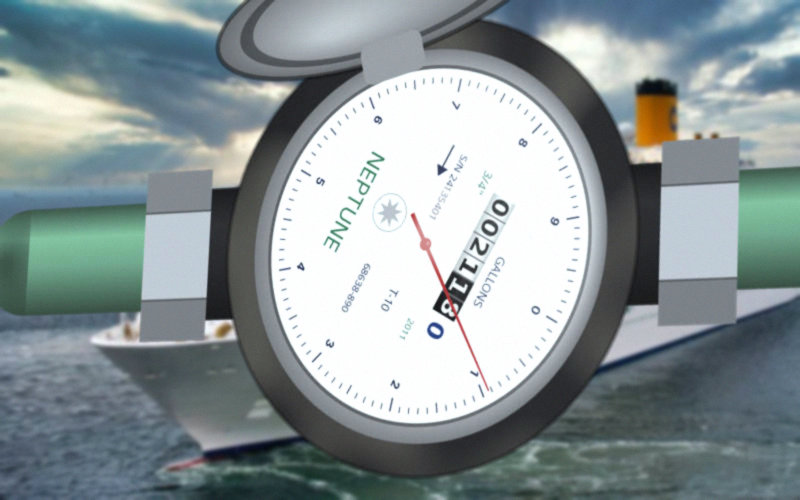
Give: 21180.9,gal
